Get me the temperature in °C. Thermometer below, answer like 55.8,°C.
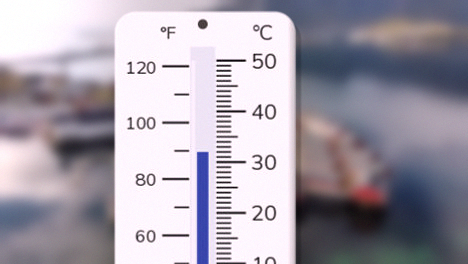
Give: 32,°C
